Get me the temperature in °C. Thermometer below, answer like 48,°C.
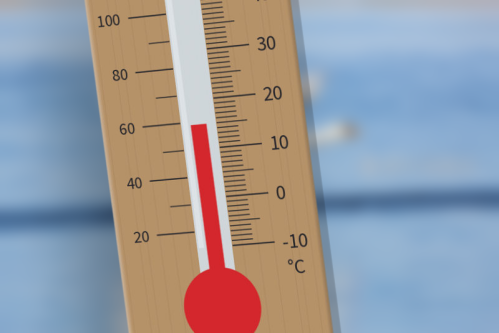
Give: 15,°C
